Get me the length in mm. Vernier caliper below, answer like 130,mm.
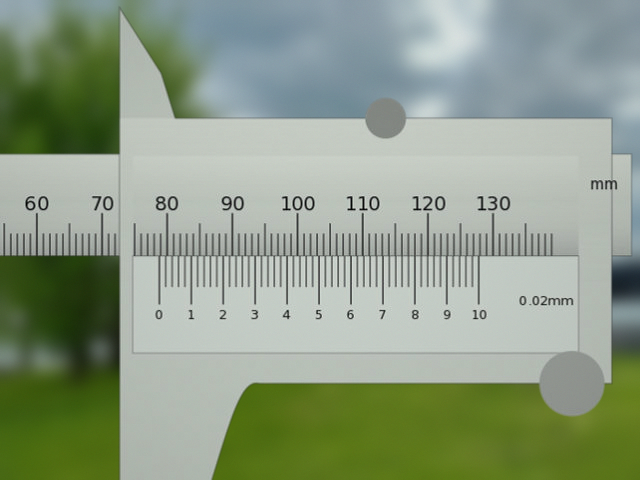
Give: 78.8,mm
